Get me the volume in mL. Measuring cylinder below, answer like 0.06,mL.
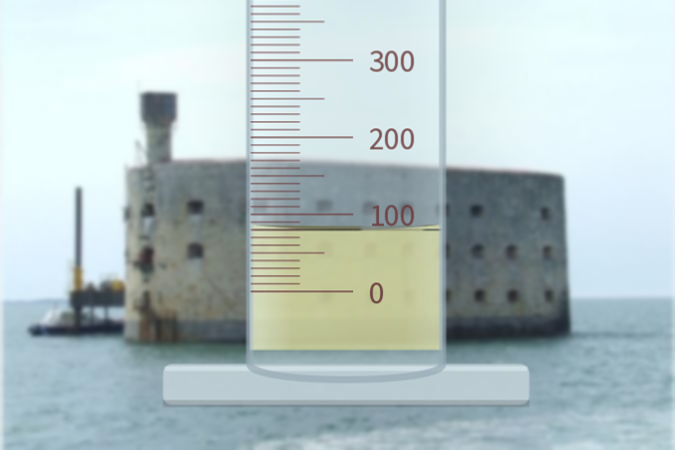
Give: 80,mL
